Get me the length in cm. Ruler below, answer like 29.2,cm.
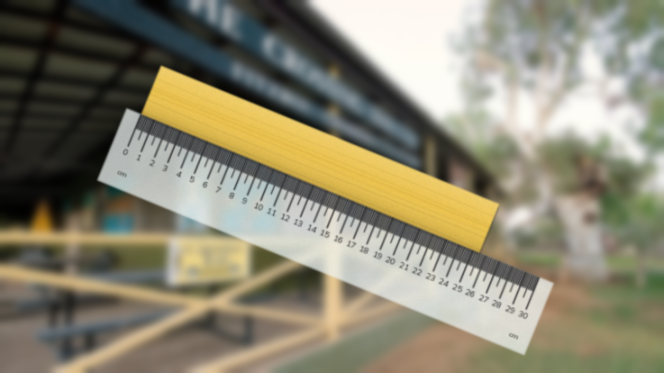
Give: 25.5,cm
